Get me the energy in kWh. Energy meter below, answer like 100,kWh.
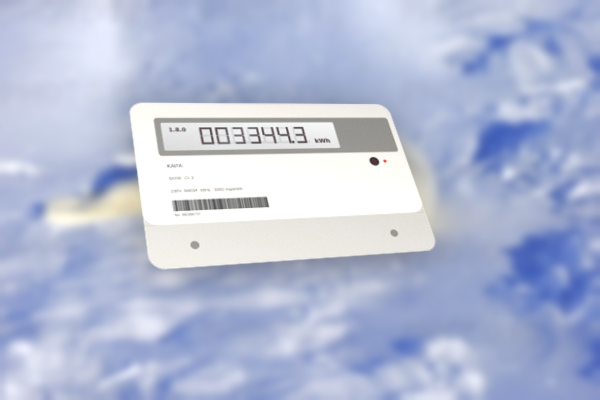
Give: 3344.3,kWh
